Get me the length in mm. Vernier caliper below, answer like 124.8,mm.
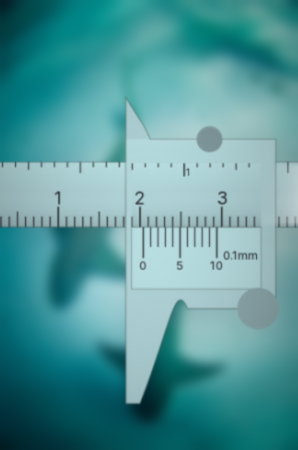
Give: 20.4,mm
